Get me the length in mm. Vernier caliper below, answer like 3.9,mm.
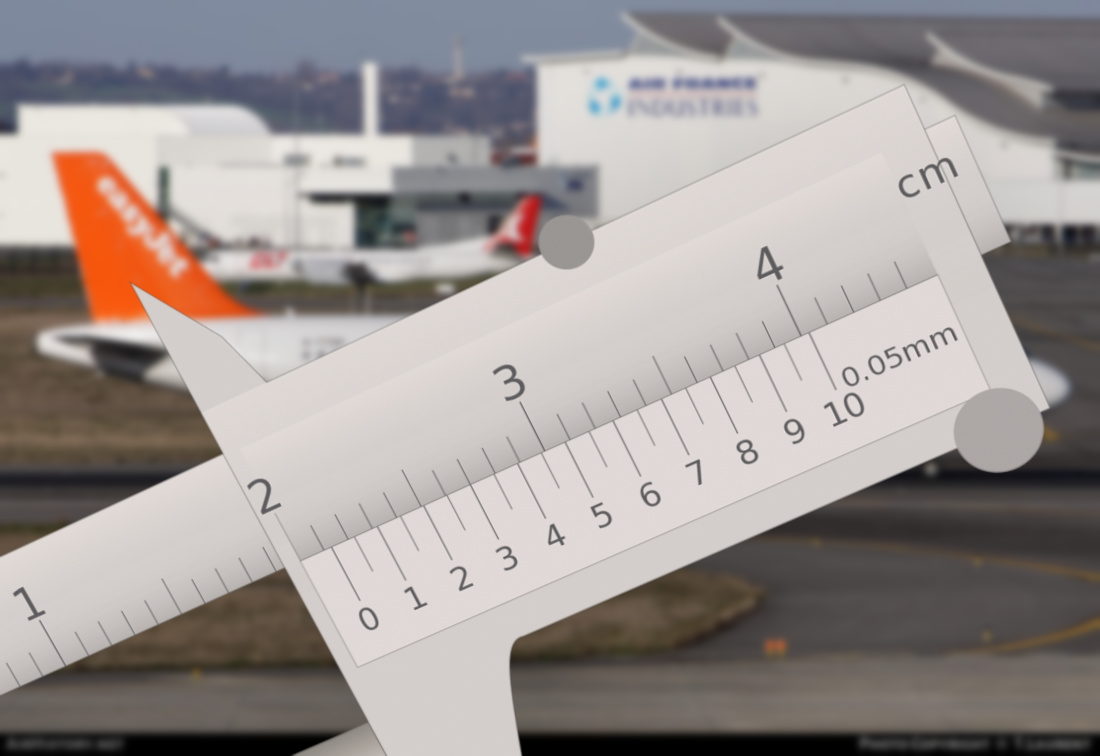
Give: 21.30,mm
